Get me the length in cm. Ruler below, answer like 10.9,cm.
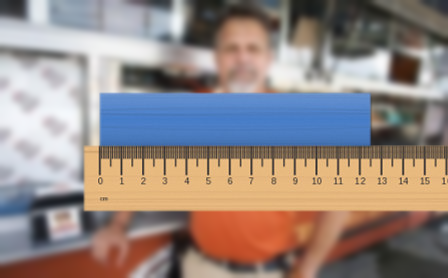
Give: 12.5,cm
